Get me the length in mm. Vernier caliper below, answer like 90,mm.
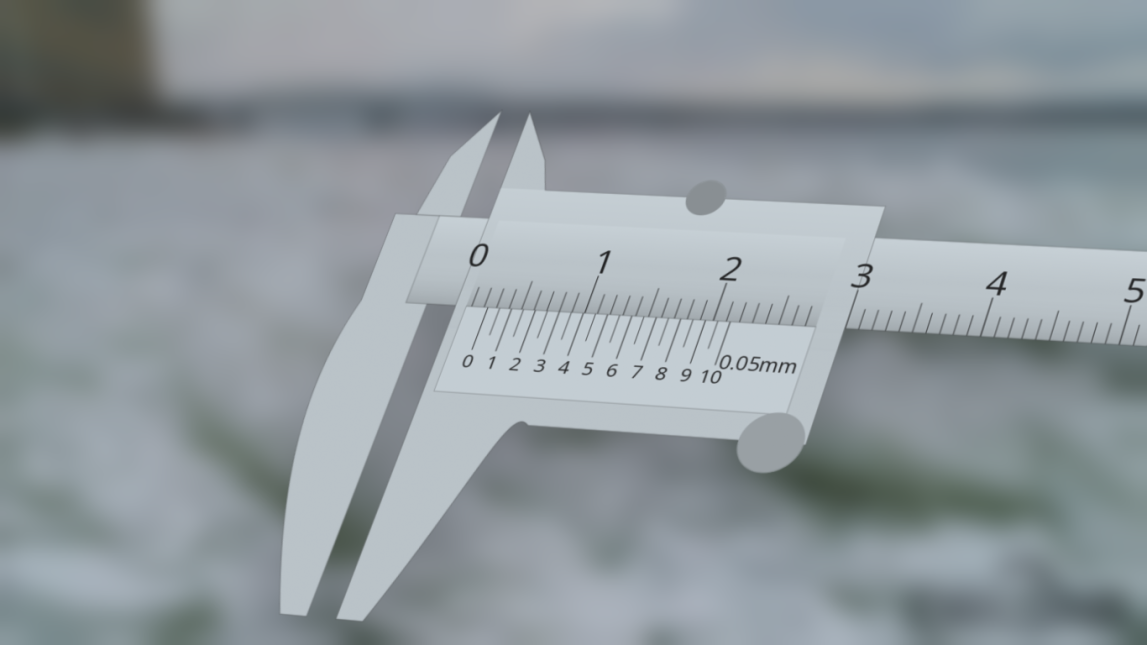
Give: 2.3,mm
